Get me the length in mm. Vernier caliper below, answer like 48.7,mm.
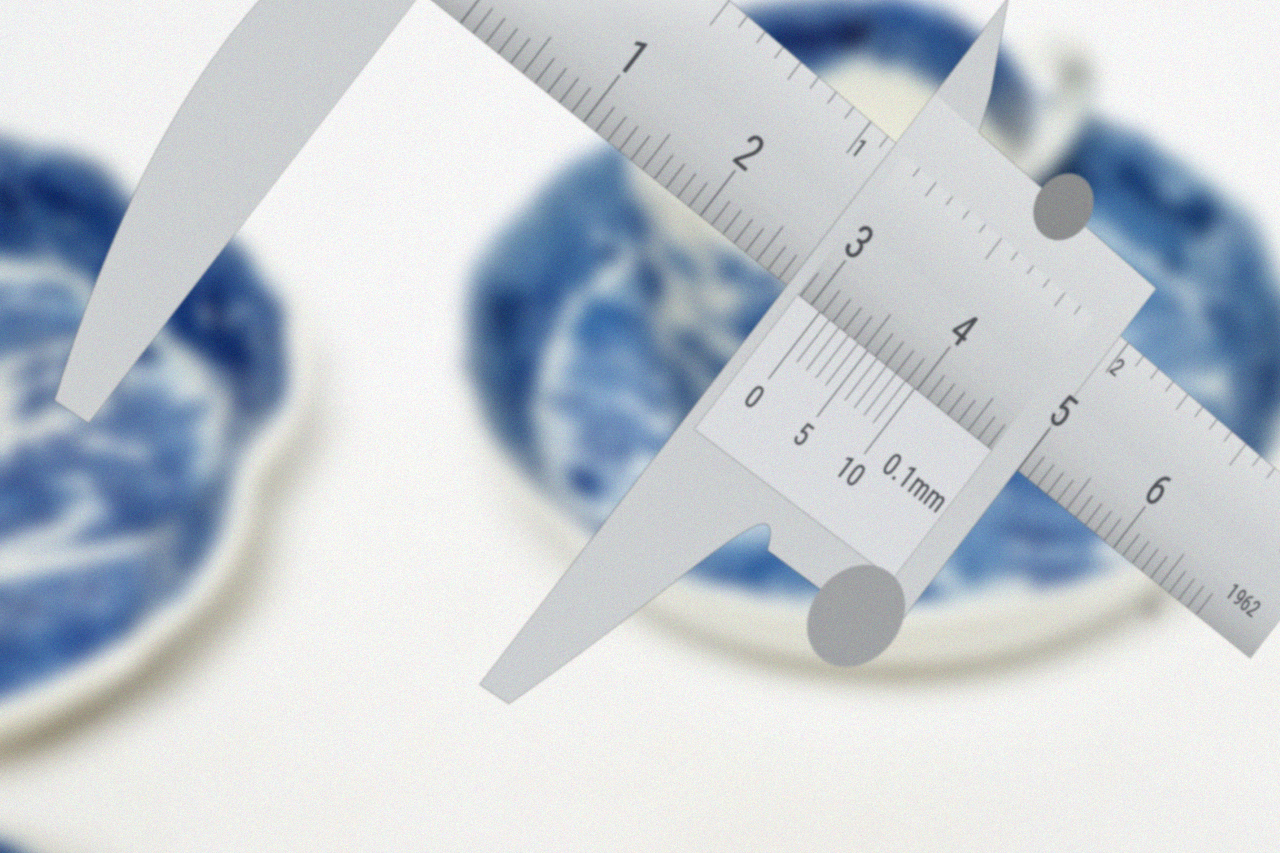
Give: 30.8,mm
